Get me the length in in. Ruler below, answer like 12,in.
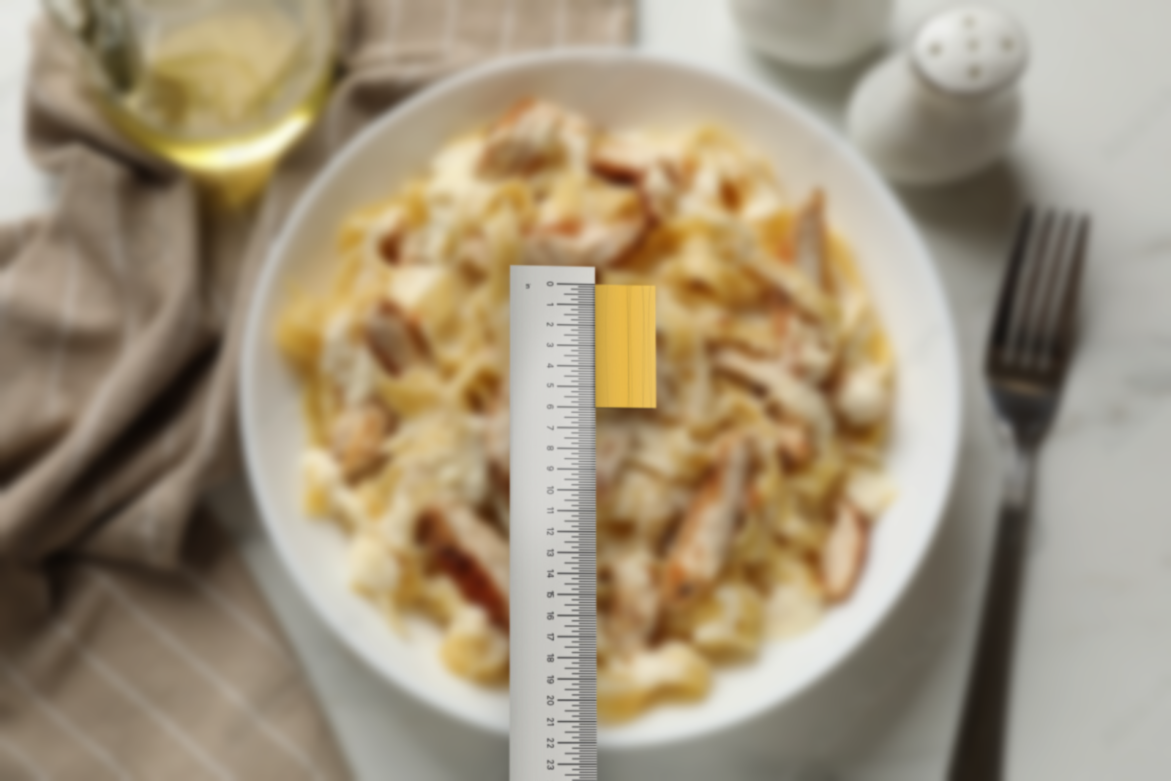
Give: 6,in
